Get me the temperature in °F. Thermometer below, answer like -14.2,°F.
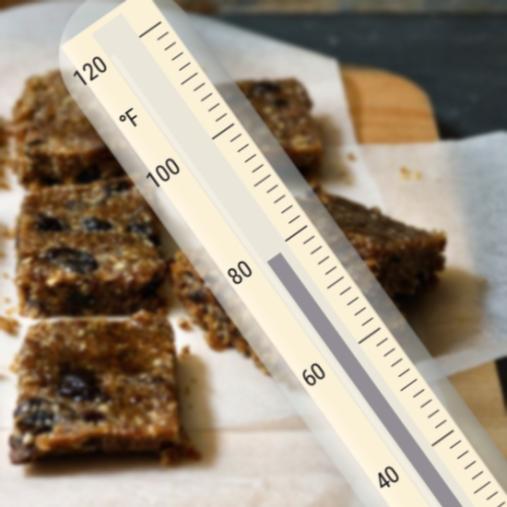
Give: 79,°F
